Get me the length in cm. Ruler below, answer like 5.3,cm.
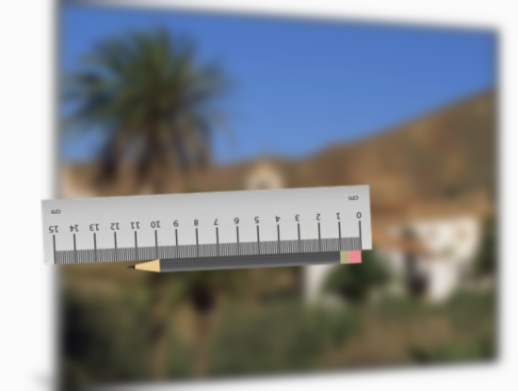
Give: 11.5,cm
